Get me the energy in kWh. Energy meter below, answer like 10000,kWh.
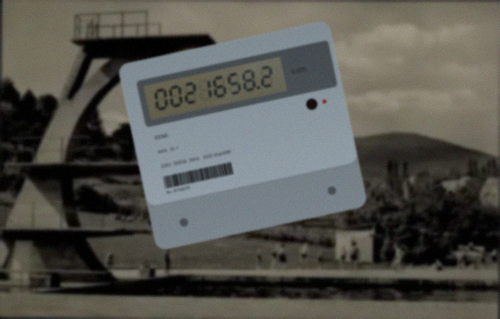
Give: 21658.2,kWh
